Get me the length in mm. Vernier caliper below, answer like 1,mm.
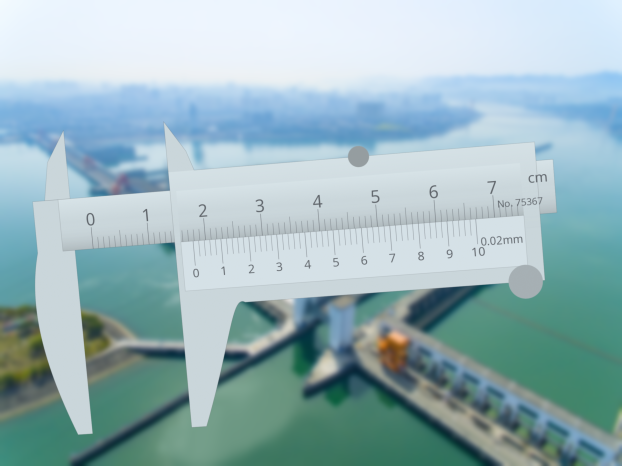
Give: 17.8,mm
